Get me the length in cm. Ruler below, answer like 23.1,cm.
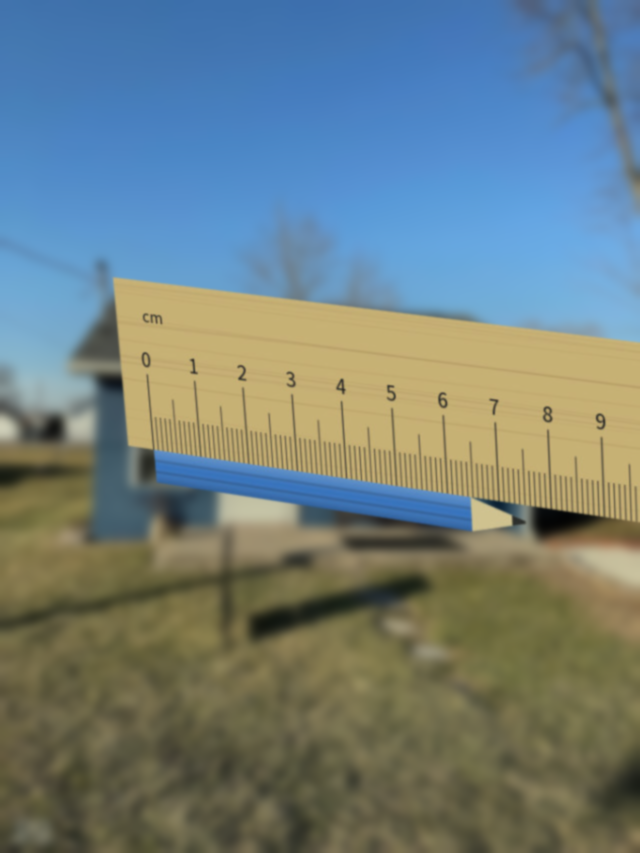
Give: 7.5,cm
